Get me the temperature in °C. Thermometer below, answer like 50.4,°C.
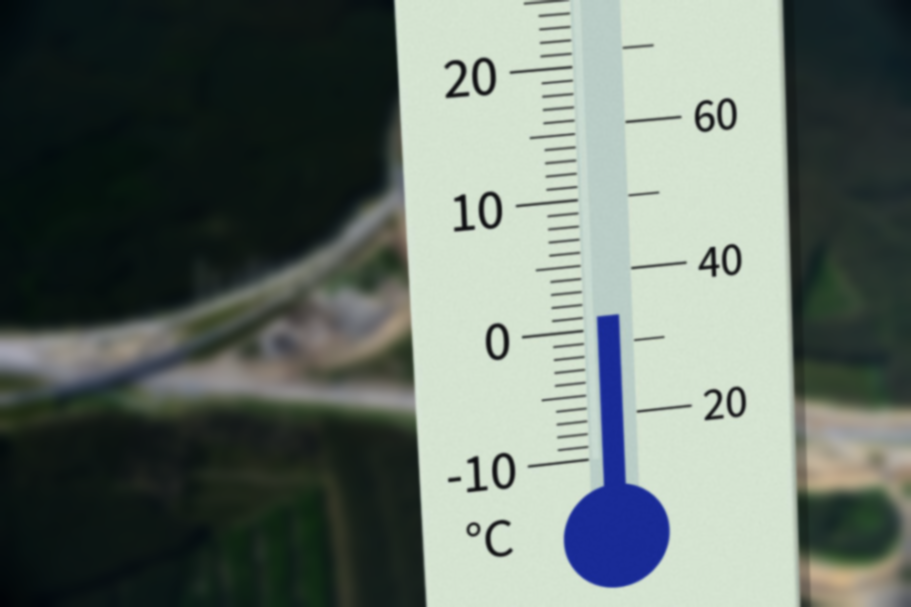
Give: 1,°C
